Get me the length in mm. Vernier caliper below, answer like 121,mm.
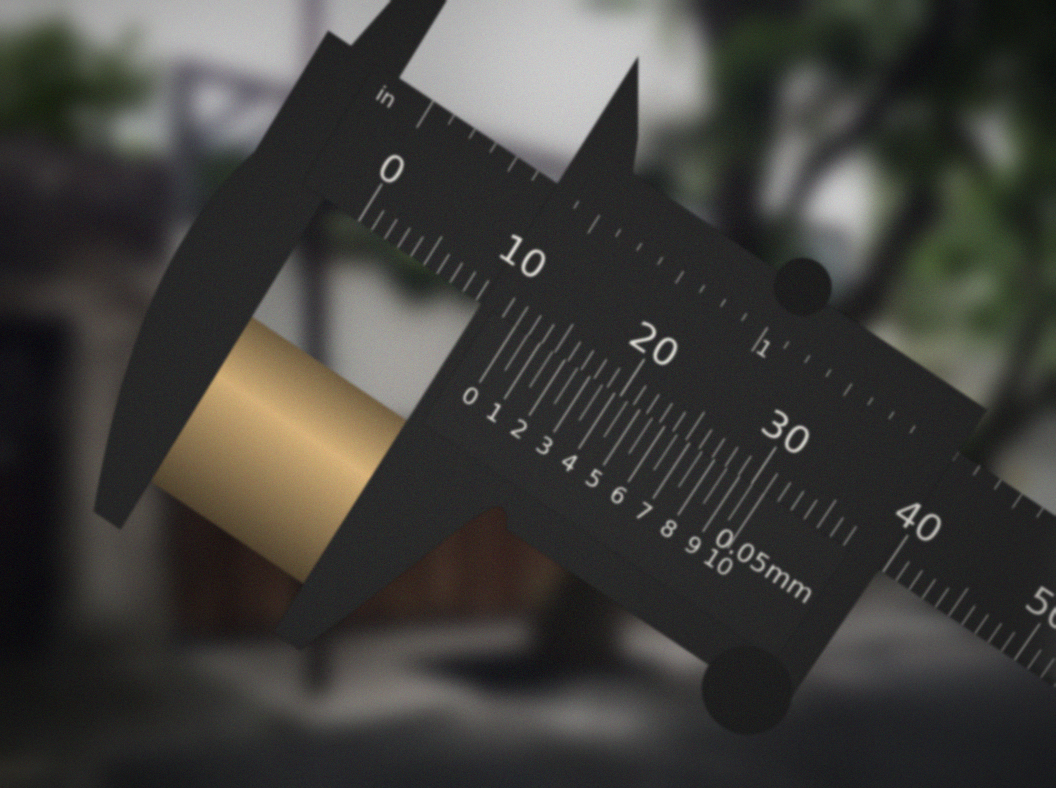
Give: 12.0,mm
